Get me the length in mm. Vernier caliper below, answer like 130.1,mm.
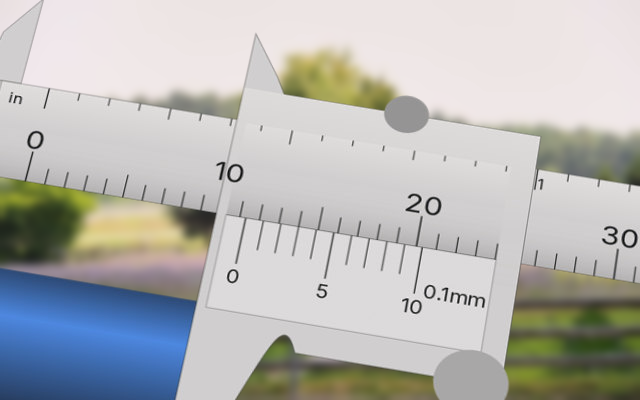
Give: 11.3,mm
